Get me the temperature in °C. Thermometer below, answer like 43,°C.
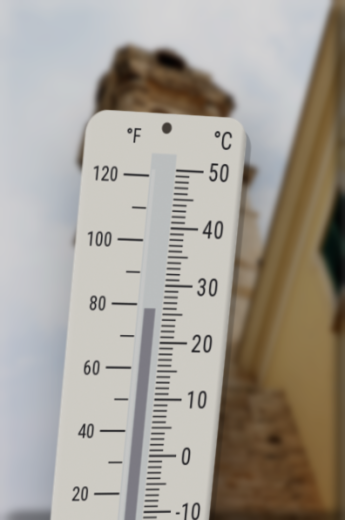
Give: 26,°C
